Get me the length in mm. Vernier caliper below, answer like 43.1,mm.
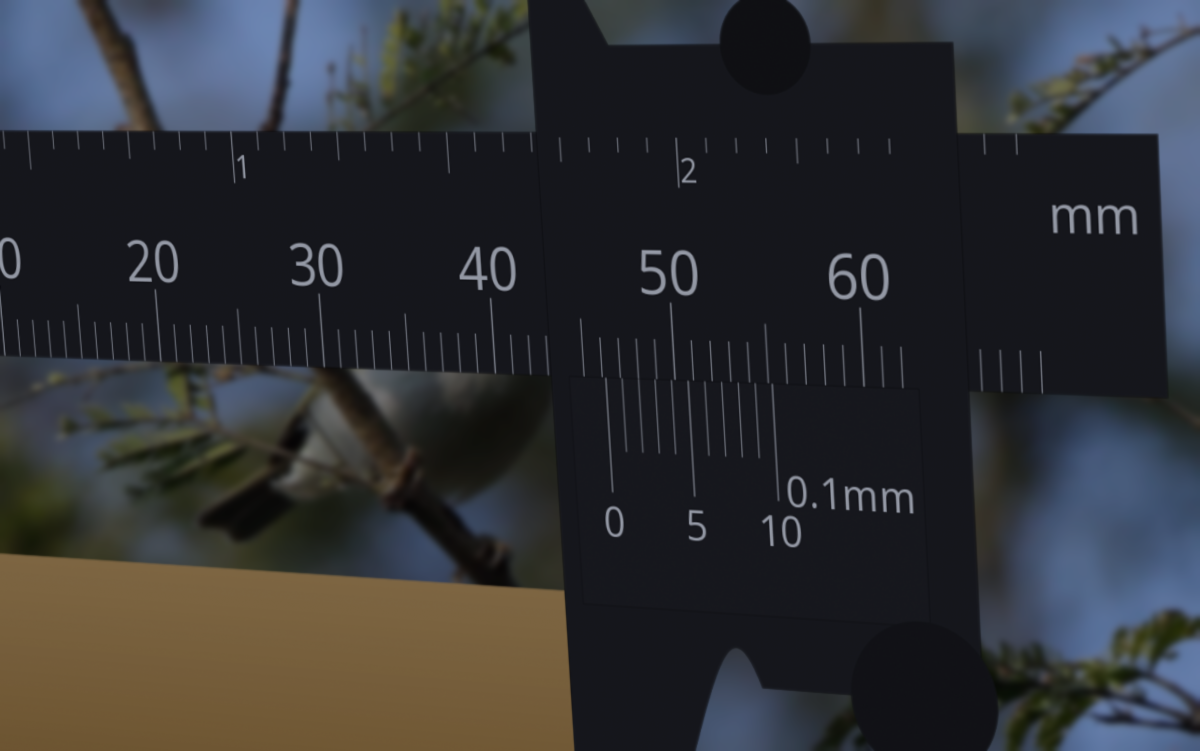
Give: 46.2,mm
